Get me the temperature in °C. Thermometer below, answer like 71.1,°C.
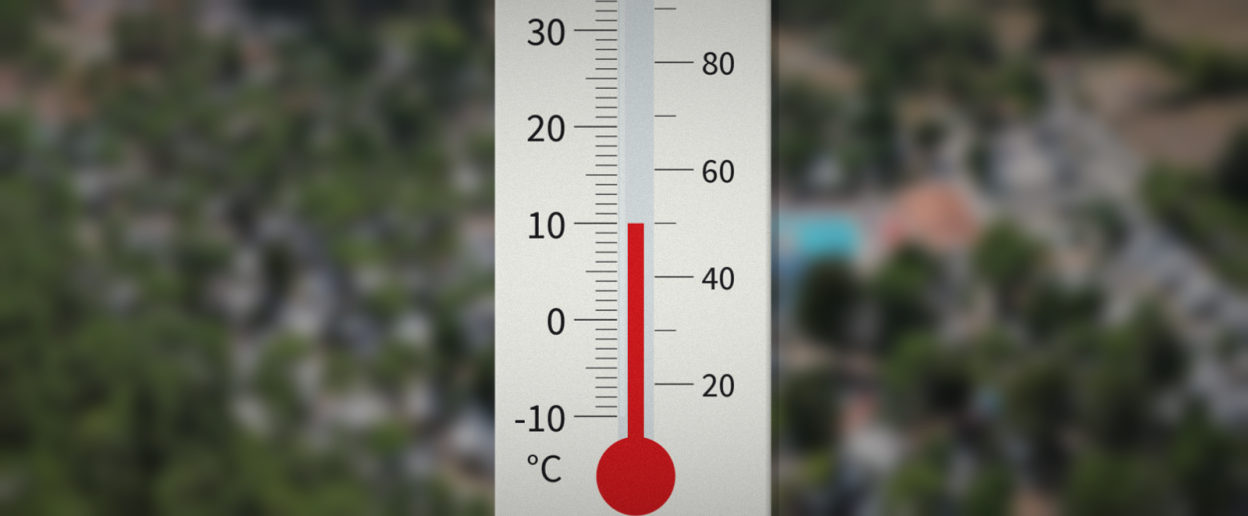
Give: 10,°C
